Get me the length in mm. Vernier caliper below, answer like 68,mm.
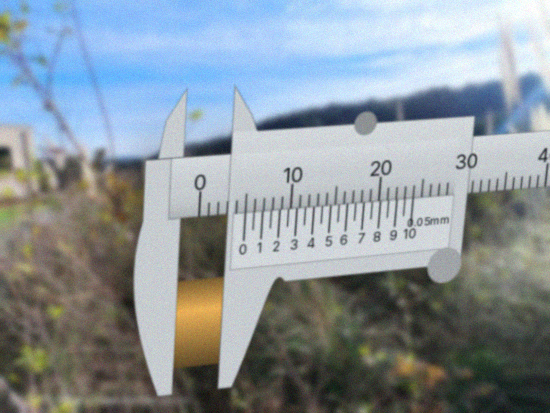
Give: 5.0,mm
